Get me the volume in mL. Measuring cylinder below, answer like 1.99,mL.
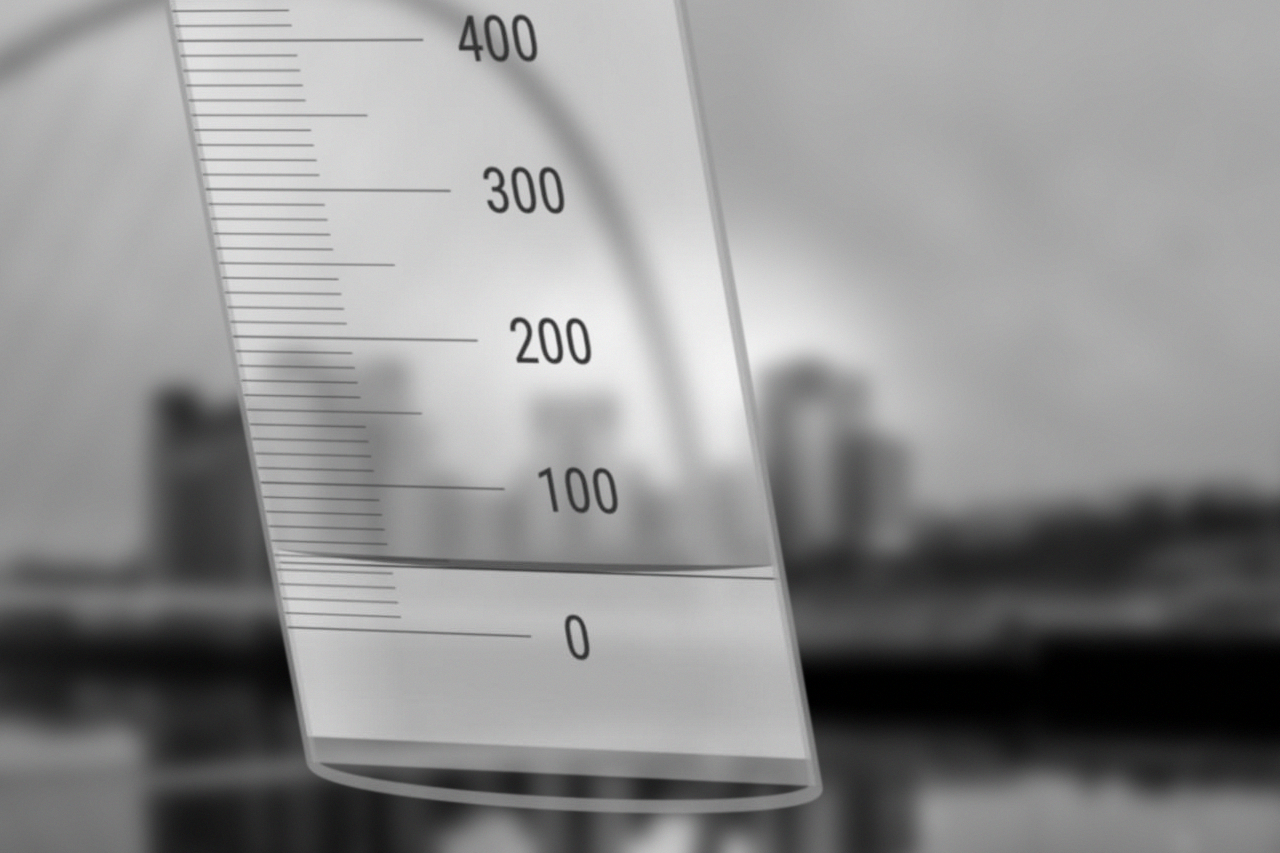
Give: 45,mL
